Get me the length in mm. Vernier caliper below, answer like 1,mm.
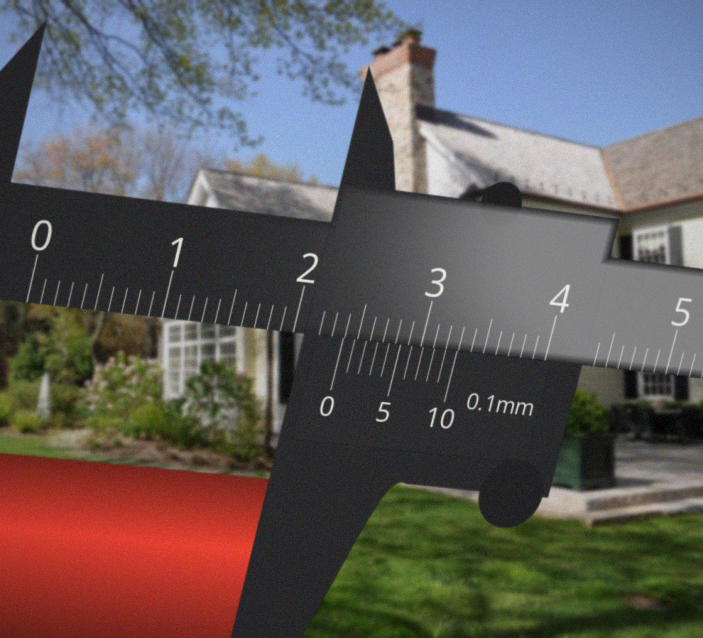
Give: 23.9,mm
